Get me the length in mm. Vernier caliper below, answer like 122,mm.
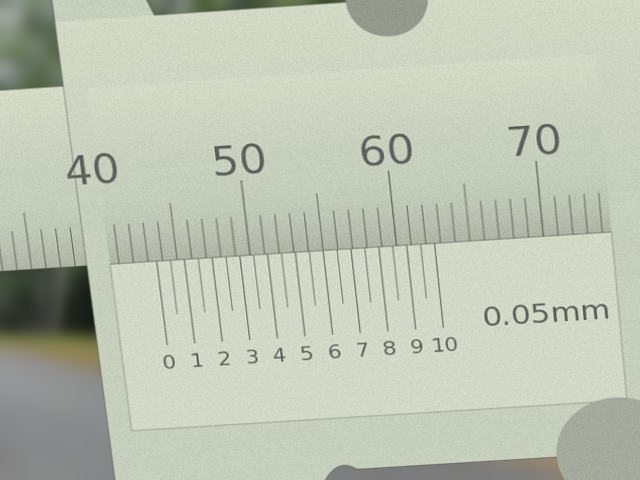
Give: 43.6,mm
